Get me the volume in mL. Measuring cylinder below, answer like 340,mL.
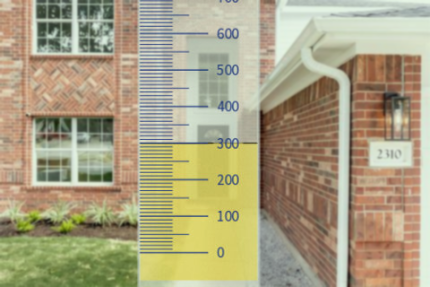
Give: 300,mL
